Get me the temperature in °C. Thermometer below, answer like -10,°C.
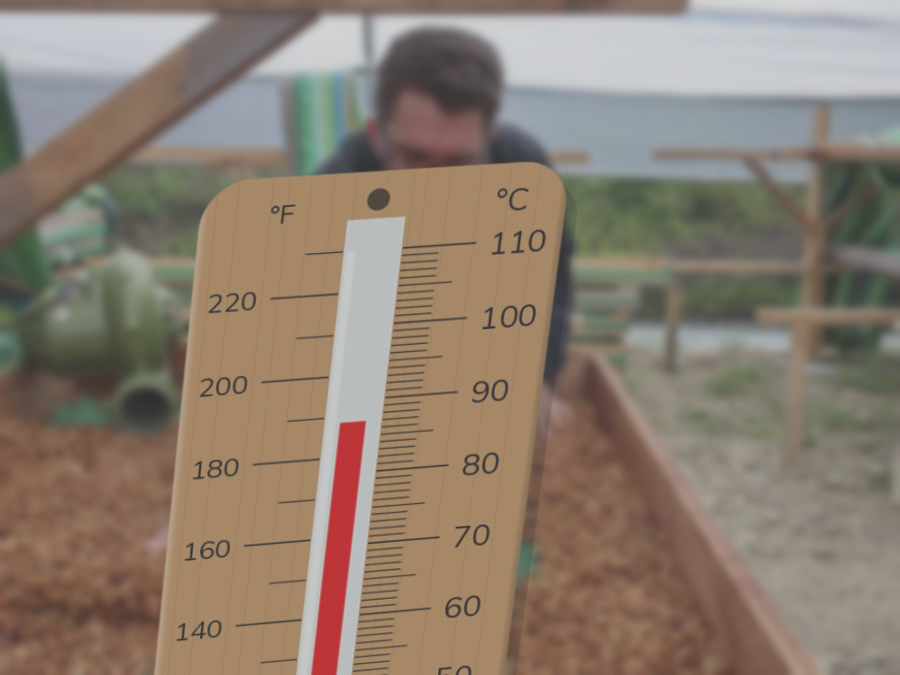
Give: 87,°C
